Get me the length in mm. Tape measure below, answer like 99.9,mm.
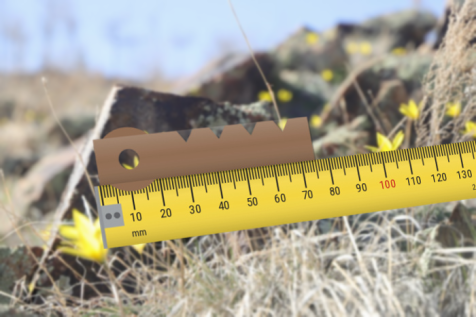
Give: 75,mm
